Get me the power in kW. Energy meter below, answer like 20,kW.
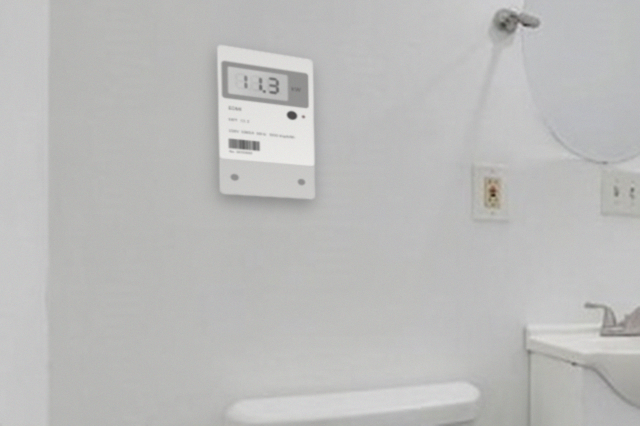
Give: 11.3,kW
